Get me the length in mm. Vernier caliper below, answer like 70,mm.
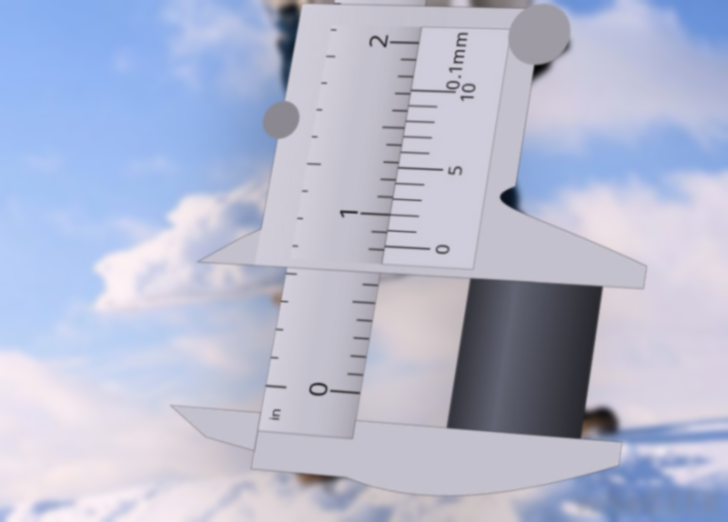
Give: 8.2,mm
